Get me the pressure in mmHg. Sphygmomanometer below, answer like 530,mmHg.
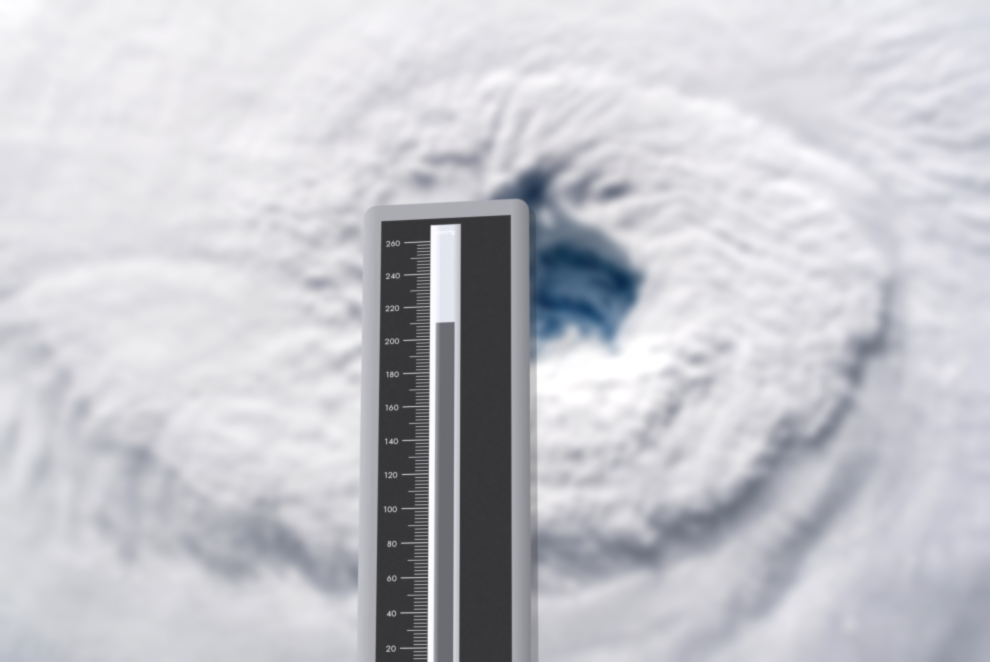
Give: 210,mmHg
